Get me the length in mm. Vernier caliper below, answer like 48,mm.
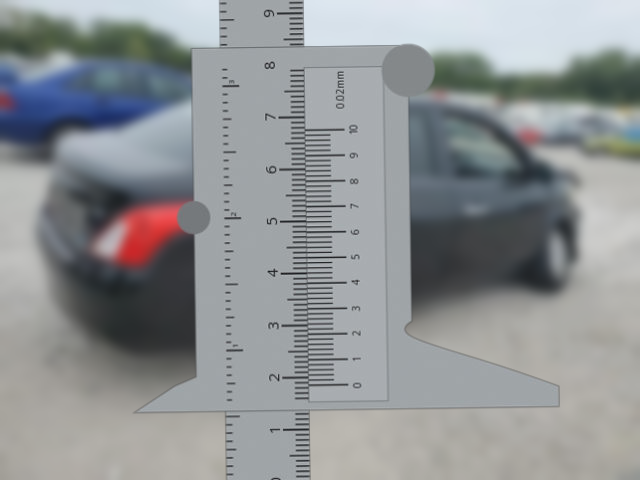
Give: 18.5,mm
